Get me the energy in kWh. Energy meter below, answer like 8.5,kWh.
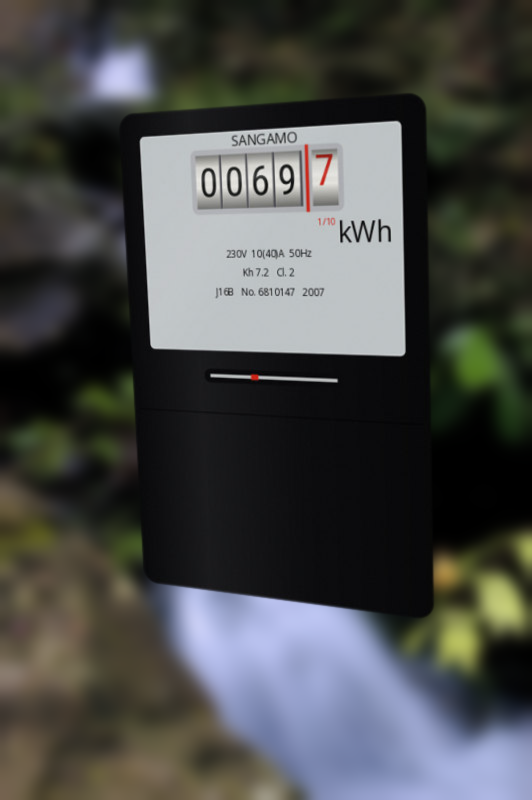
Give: 69.7,kWh
